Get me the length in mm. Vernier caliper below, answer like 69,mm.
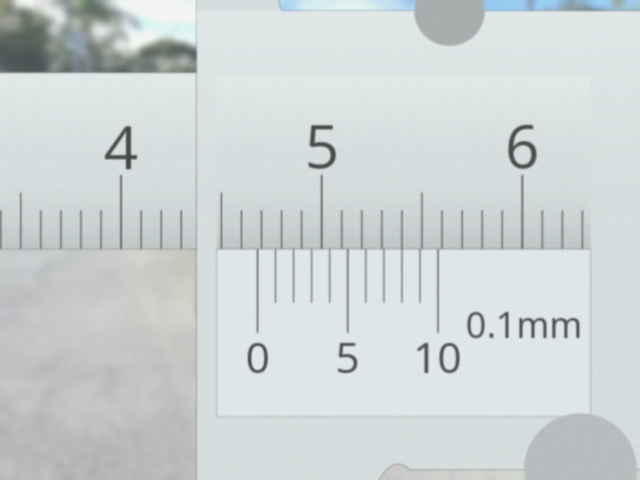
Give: 46.8,mm
